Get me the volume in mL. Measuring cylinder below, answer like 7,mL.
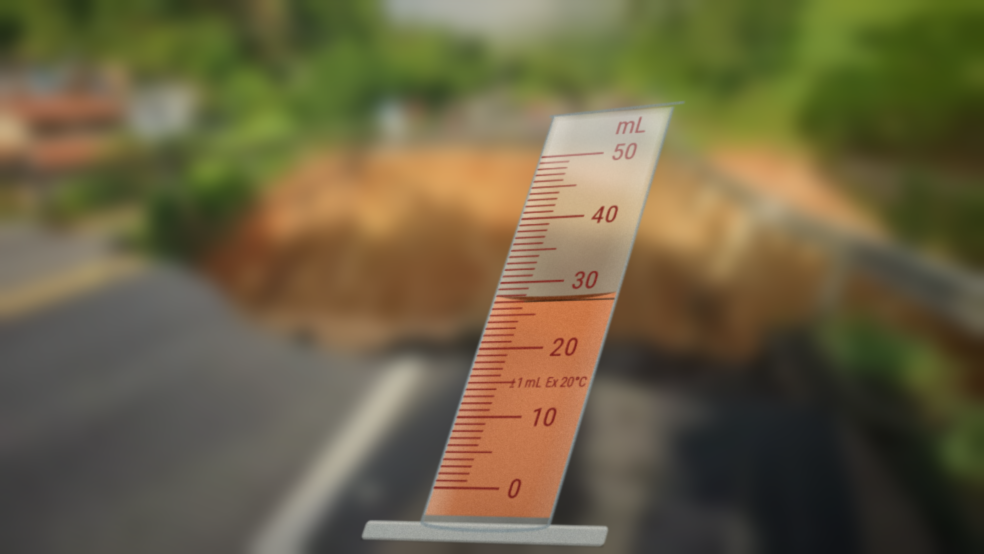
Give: 27,mL
